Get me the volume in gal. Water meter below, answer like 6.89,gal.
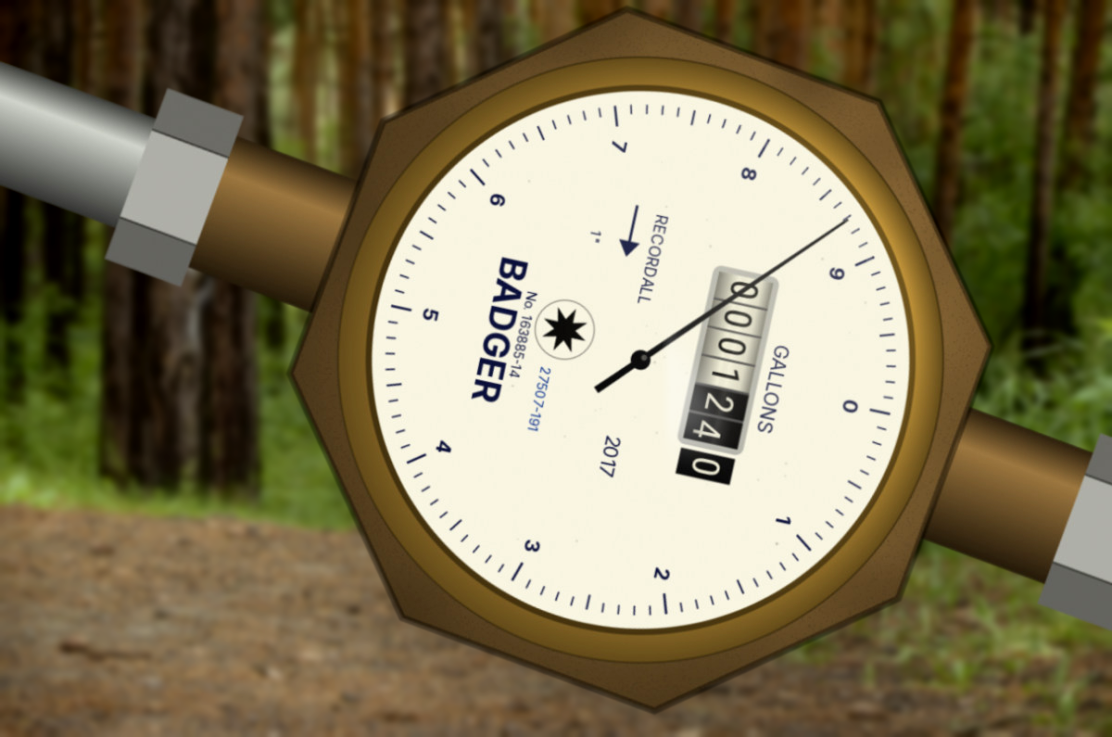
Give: 1238.7,gal
